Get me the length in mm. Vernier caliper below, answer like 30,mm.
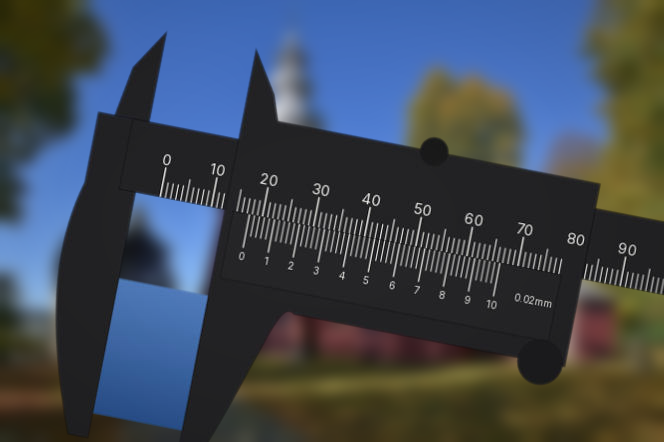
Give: 17.5,mm
